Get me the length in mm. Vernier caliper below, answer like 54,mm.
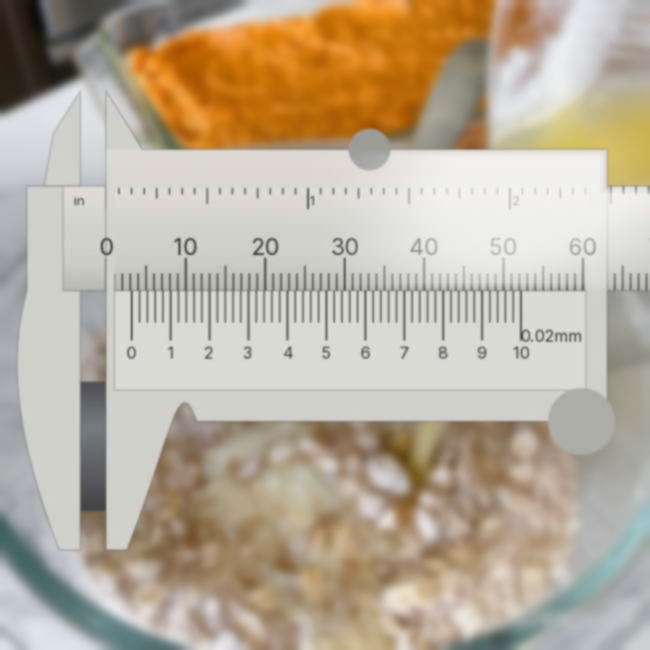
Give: 3.2,mm
